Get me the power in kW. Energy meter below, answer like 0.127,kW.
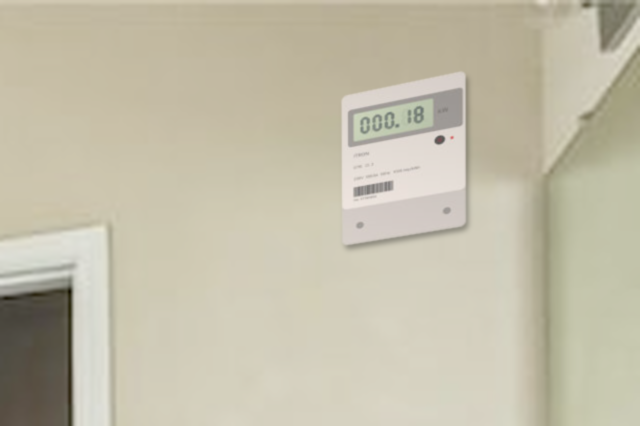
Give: 0.18,kW
